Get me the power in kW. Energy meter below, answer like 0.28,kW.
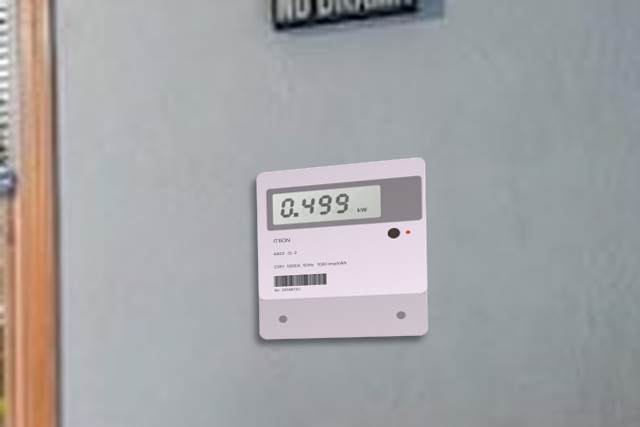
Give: 0.499,kW
